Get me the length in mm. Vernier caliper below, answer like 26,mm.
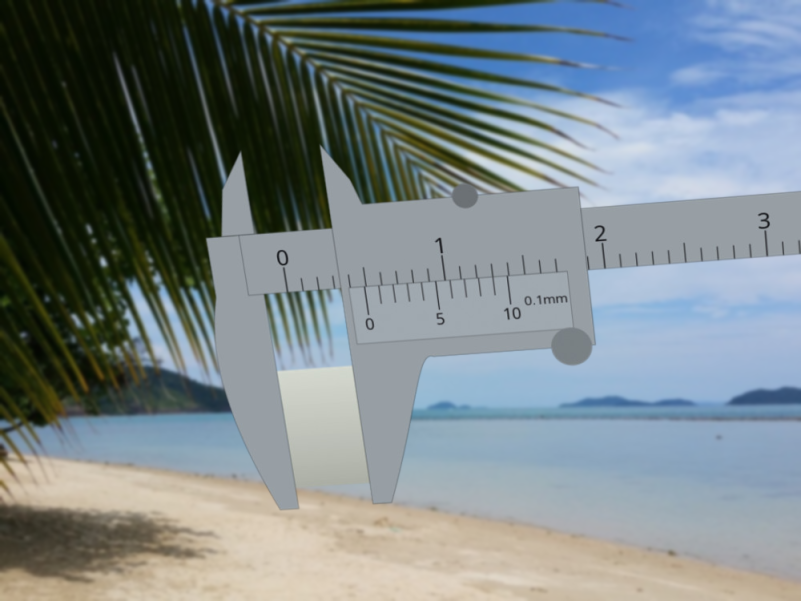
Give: 4.9,mm
